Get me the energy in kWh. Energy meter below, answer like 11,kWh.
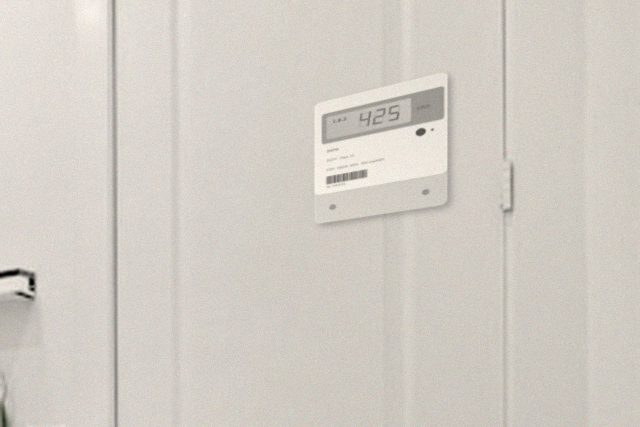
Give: 425,kWh
